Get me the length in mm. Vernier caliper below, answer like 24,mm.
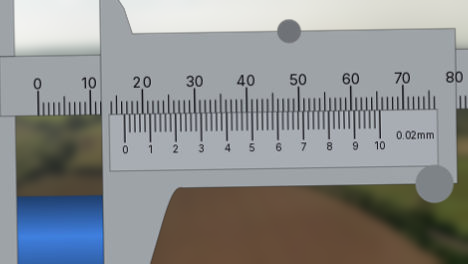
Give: 16.5,mm
